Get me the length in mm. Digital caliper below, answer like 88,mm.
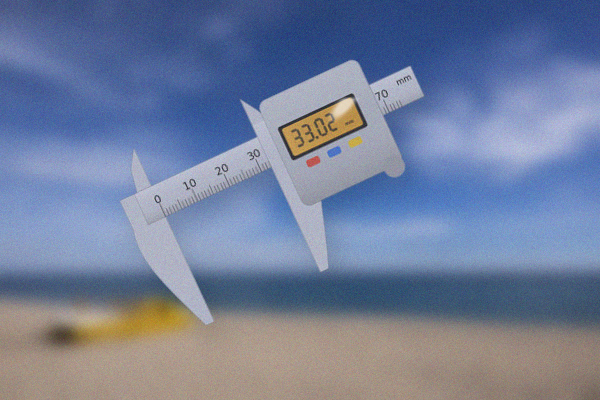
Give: 33.02,mm
